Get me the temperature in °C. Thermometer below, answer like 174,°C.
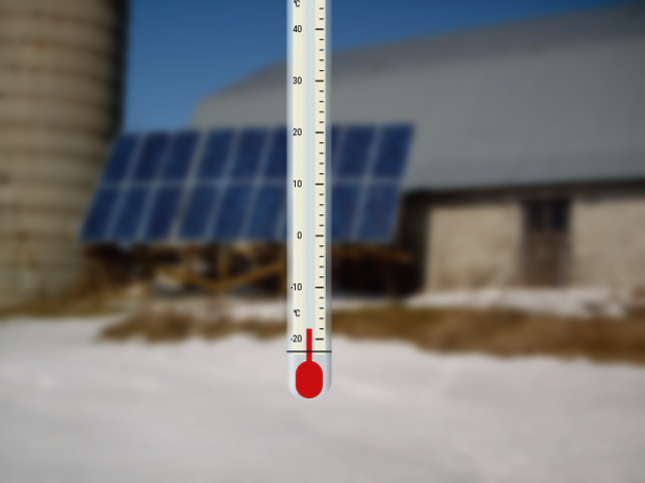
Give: -18,°C
